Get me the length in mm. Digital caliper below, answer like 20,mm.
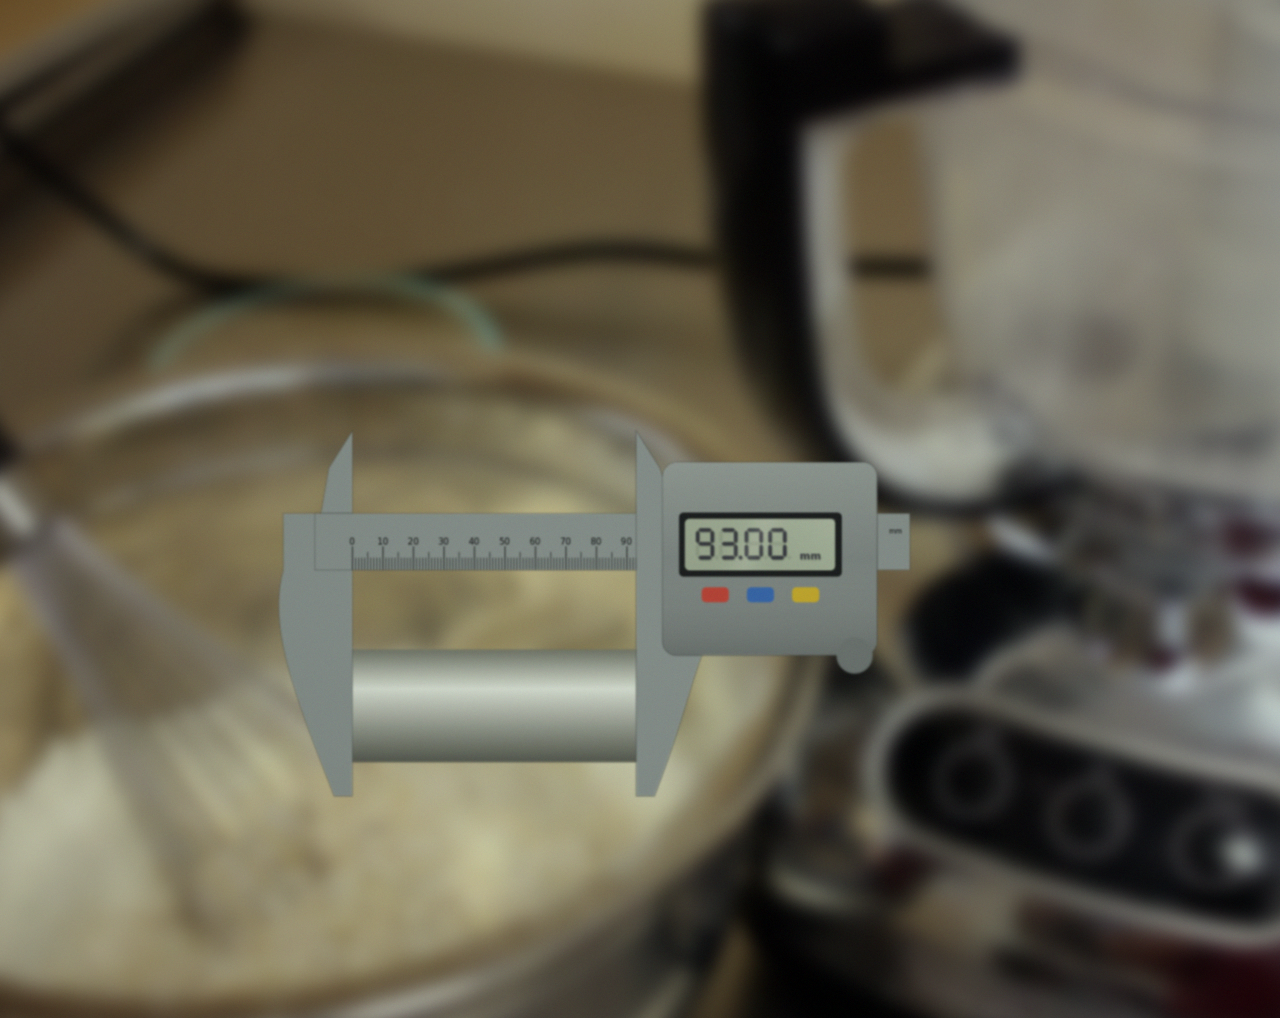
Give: 93.00,mm
